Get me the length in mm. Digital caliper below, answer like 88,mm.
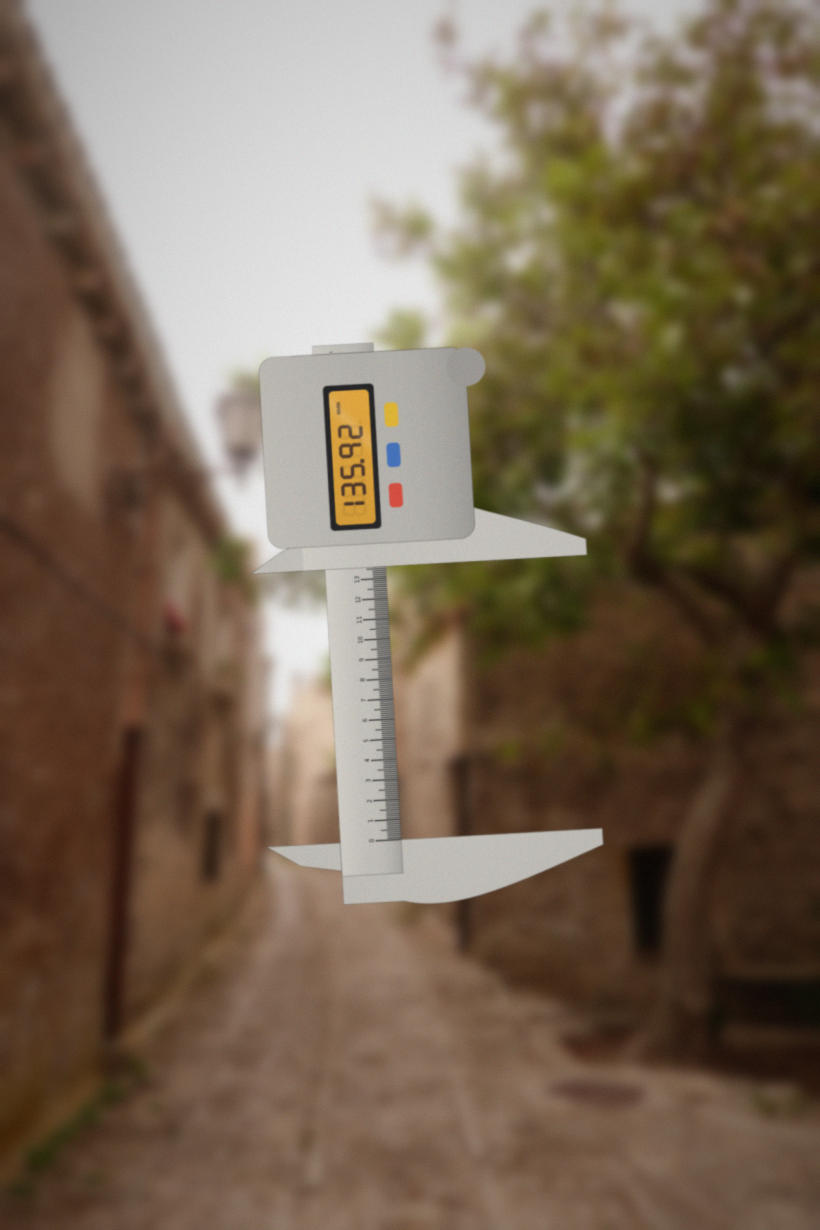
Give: 135.92,mm
